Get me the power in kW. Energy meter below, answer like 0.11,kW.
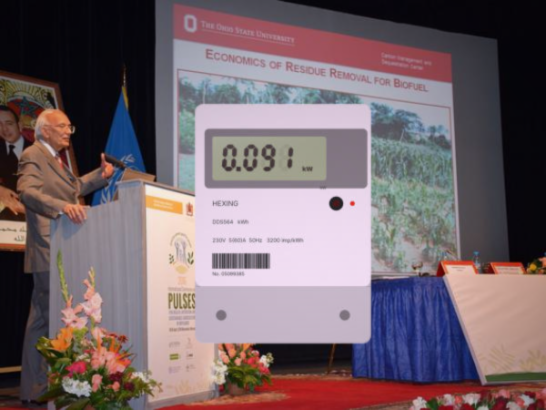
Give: 0.091,kW
